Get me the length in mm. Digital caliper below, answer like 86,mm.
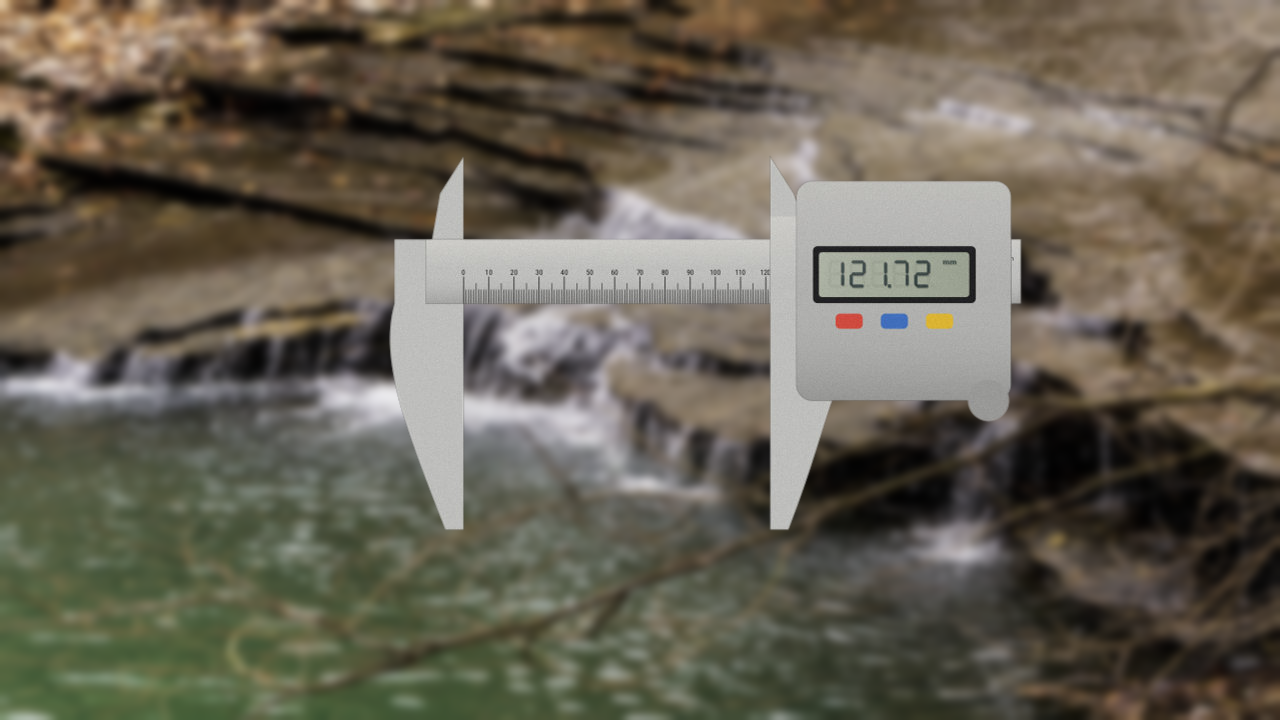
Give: 121.72,mm
